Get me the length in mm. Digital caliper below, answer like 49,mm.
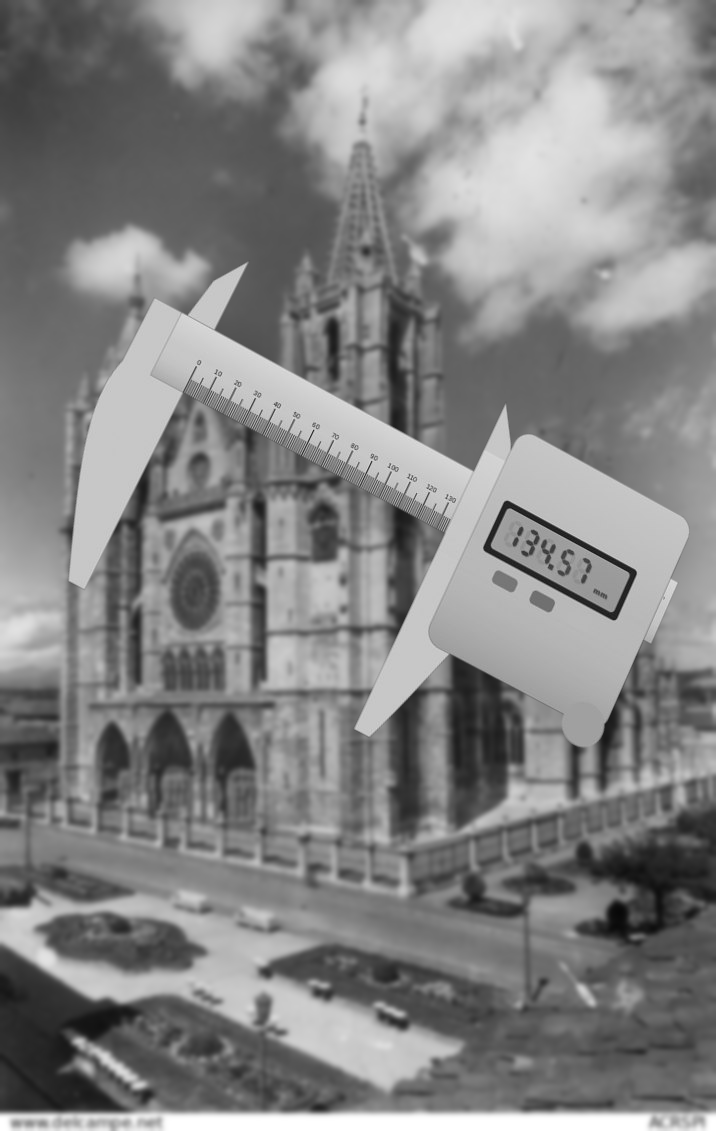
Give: 134.57,mm
